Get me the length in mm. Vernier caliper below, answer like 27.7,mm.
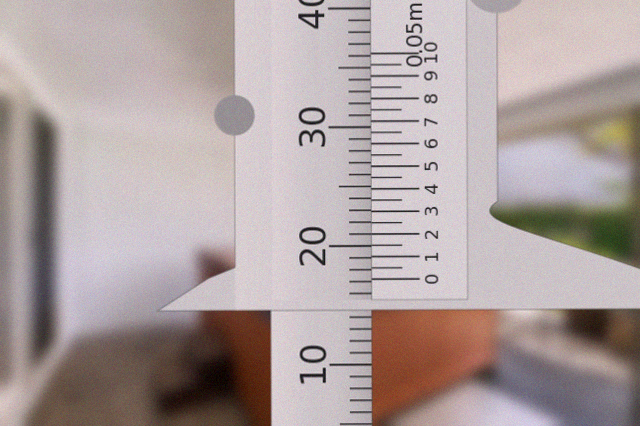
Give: 17.2,mm
